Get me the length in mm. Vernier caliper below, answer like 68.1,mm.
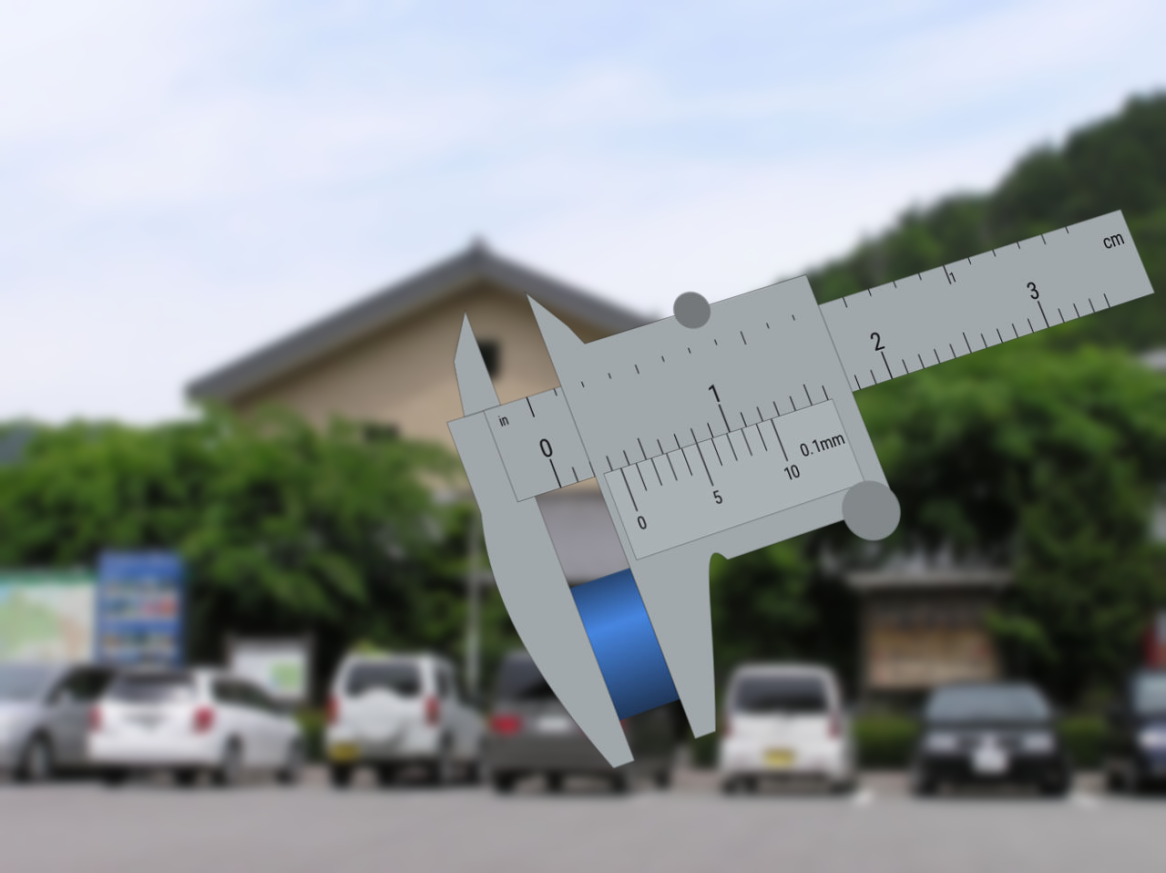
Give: 3.5,mm
